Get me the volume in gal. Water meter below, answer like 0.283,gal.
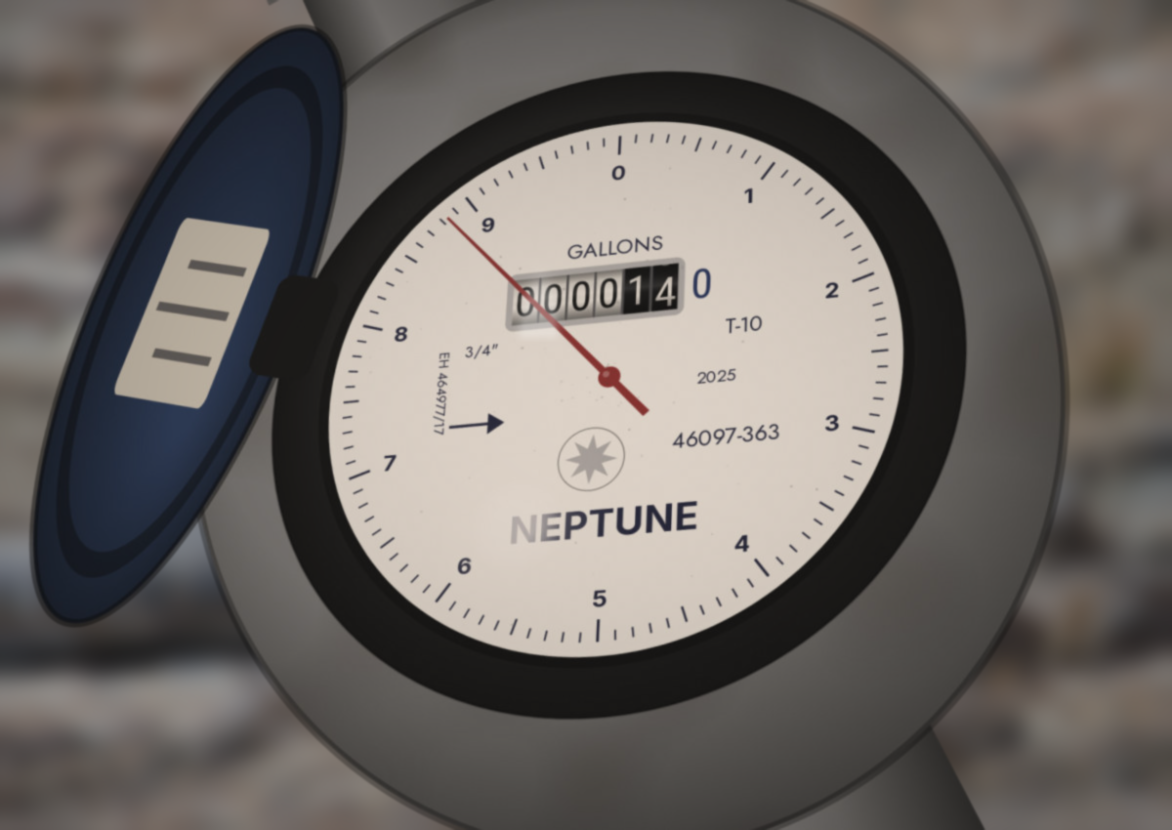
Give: 138.8,gal
